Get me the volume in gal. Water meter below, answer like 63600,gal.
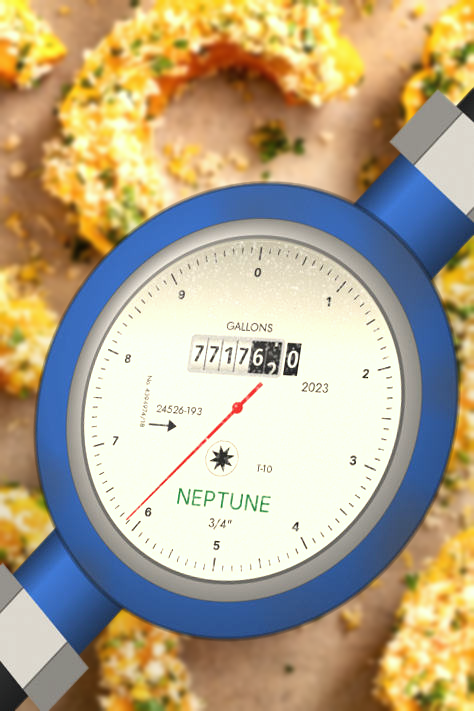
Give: 7717616.1,gal
